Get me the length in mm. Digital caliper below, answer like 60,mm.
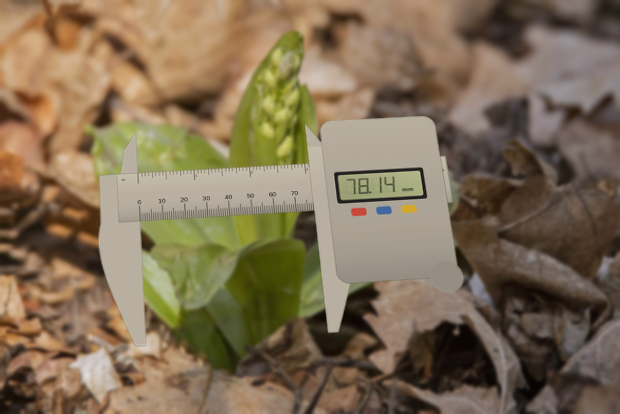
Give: 78.14,mm
